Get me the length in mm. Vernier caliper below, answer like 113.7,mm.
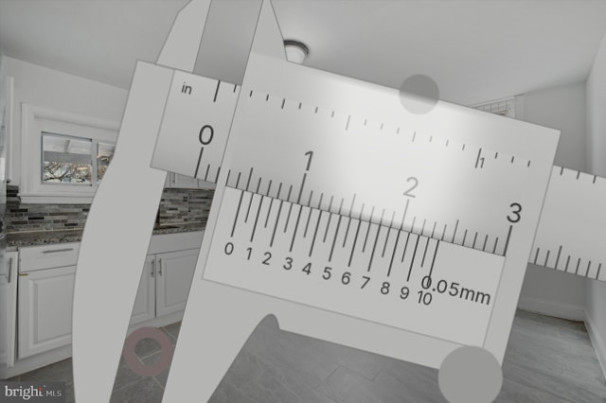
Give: 4.7,mm
